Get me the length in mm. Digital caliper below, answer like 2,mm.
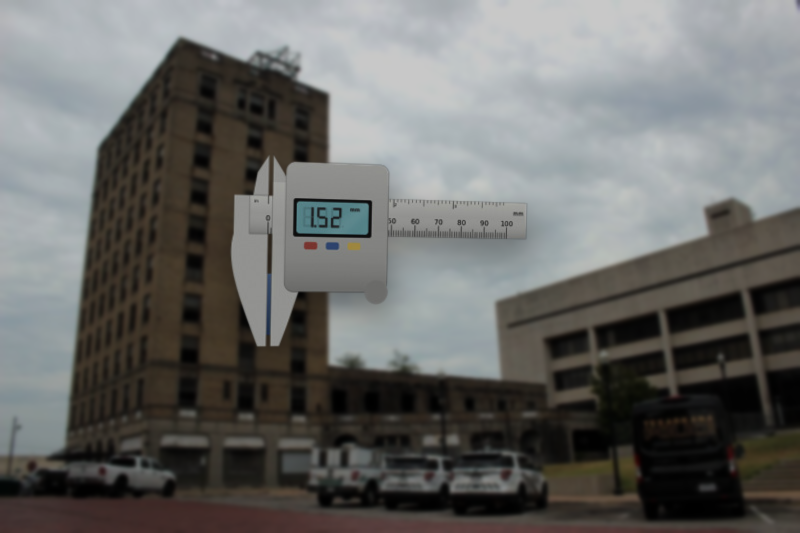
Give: 1.52,mm
